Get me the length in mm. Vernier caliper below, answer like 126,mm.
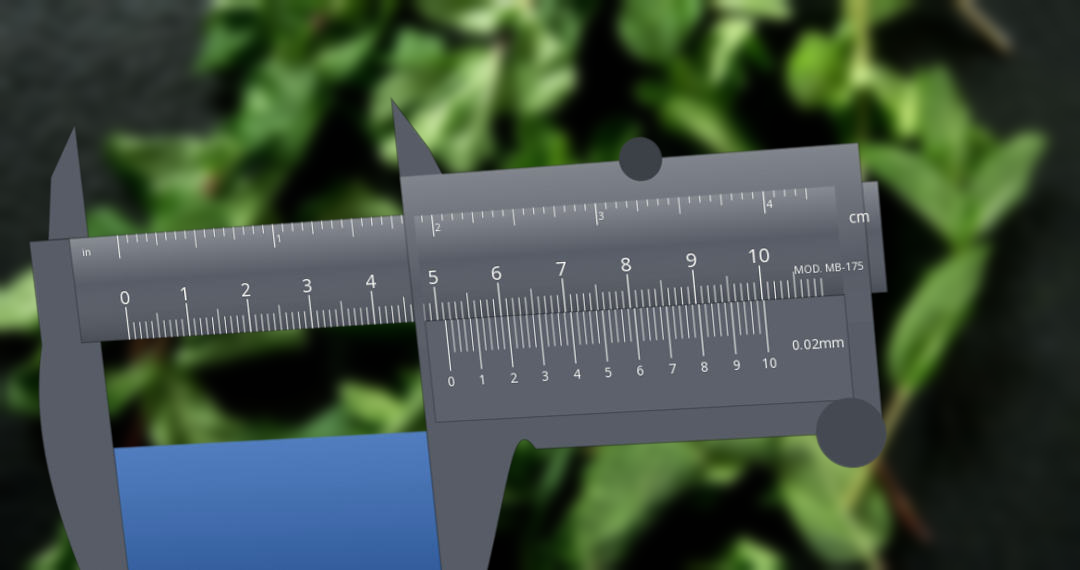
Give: 51.2,mm
